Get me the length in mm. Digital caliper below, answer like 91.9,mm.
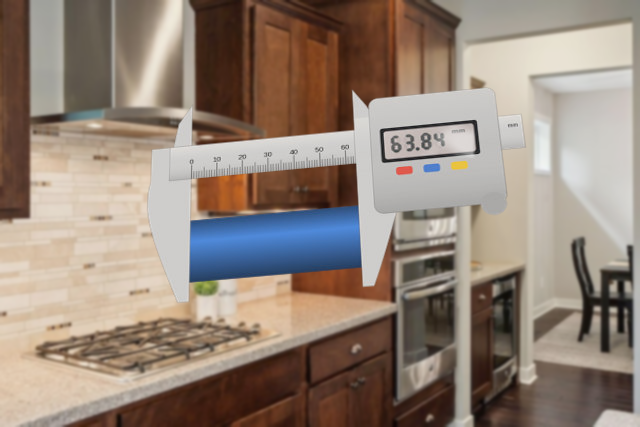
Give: 63.84,mm
